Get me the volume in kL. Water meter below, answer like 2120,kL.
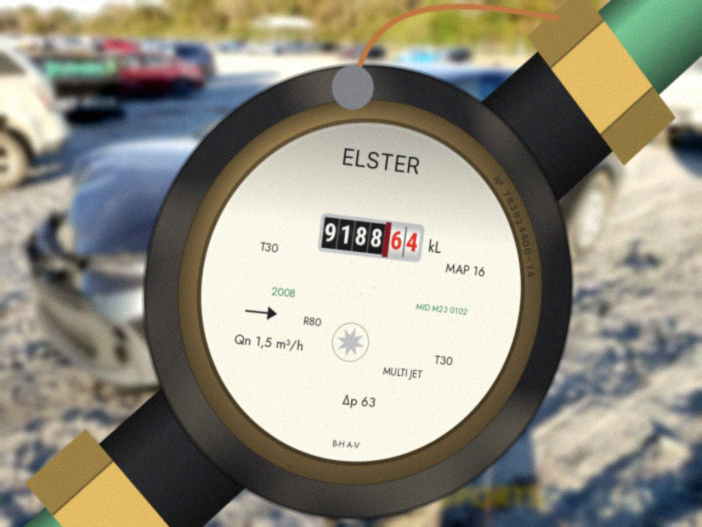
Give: 9188.64,kL
